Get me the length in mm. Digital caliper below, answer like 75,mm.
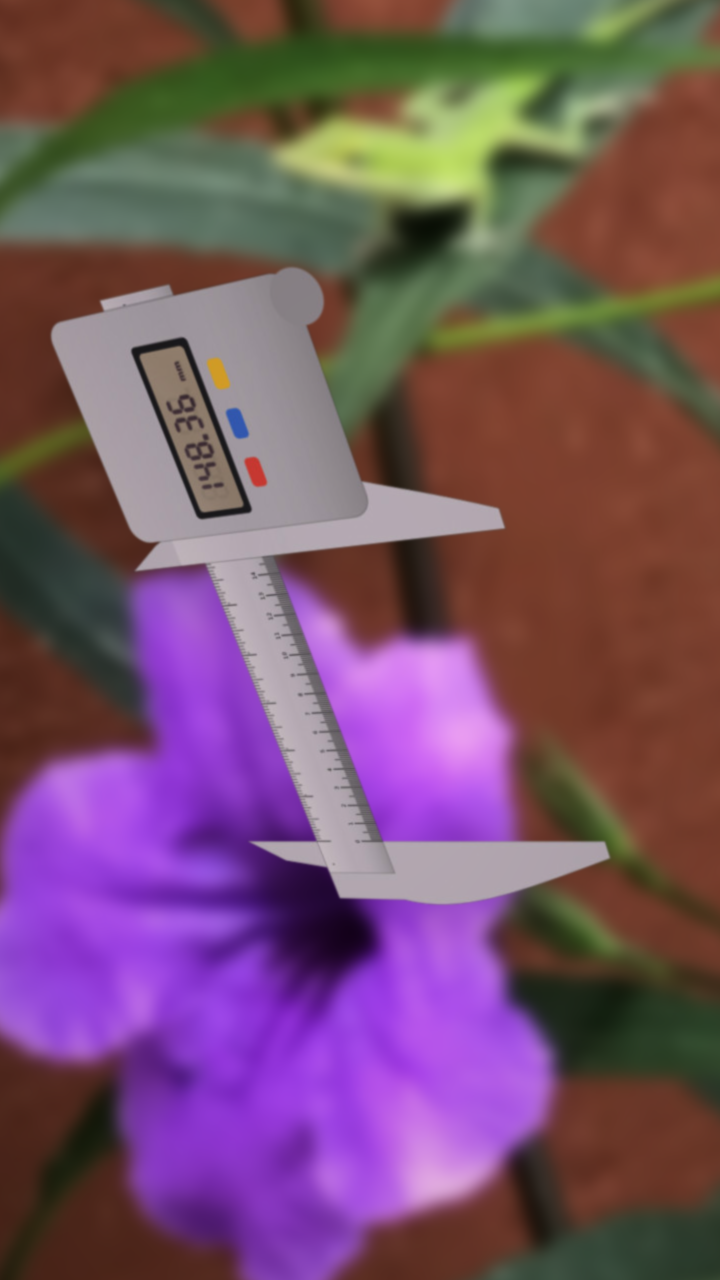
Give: 148.36,mm
